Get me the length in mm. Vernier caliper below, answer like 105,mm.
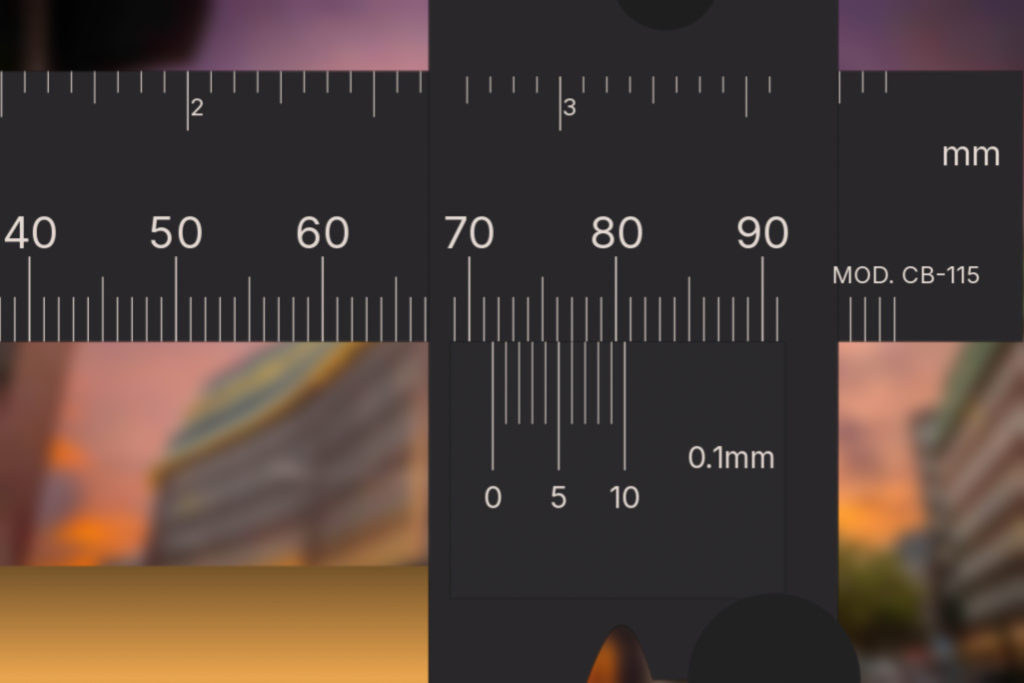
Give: 71.6,mm
